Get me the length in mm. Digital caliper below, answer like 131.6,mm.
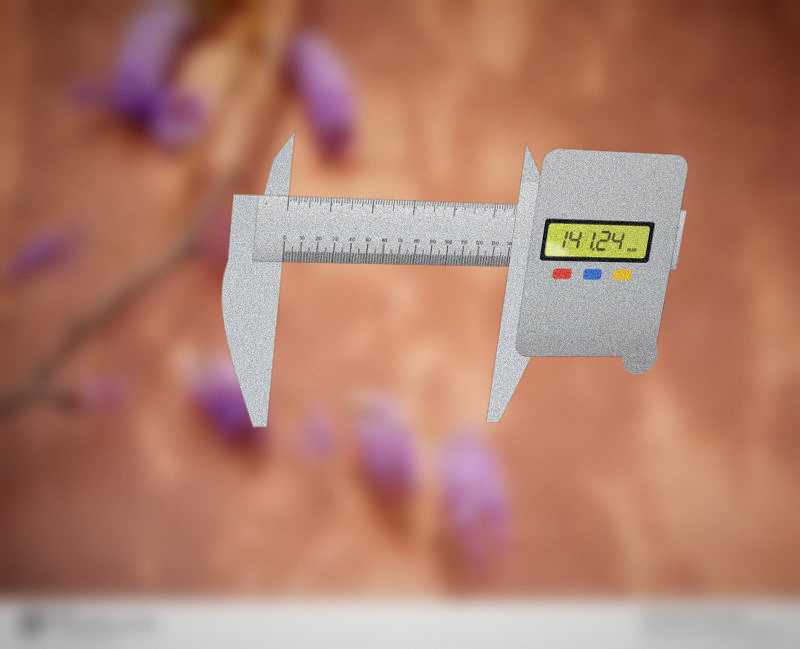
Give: 141.24,mm
